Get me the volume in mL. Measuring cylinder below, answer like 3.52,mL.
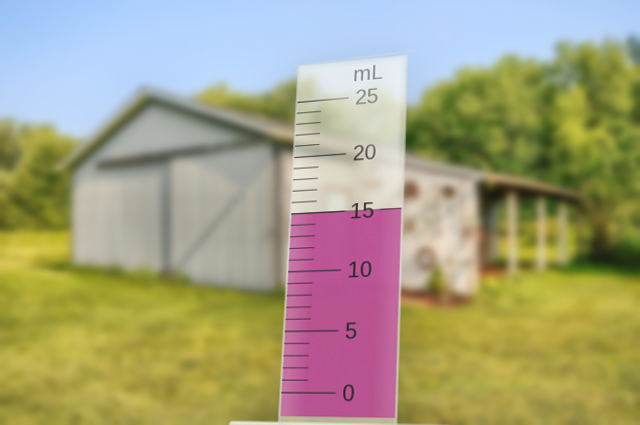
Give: 15,mL
